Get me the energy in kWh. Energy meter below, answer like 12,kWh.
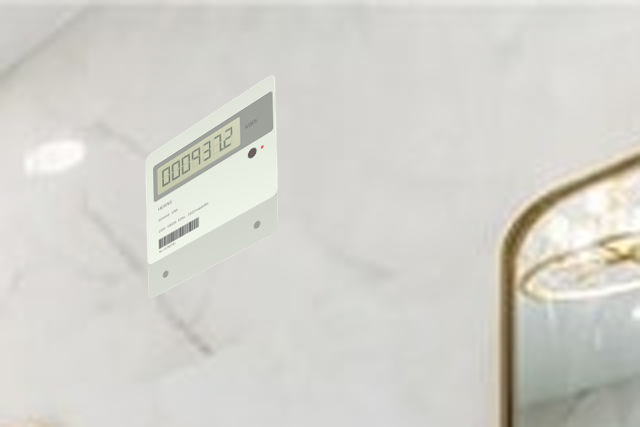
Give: 937.2,kWh
